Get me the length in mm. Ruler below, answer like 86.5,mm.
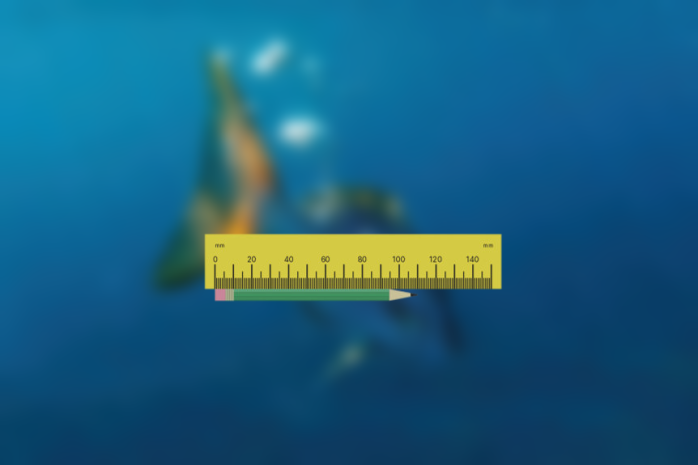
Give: 110,mm
